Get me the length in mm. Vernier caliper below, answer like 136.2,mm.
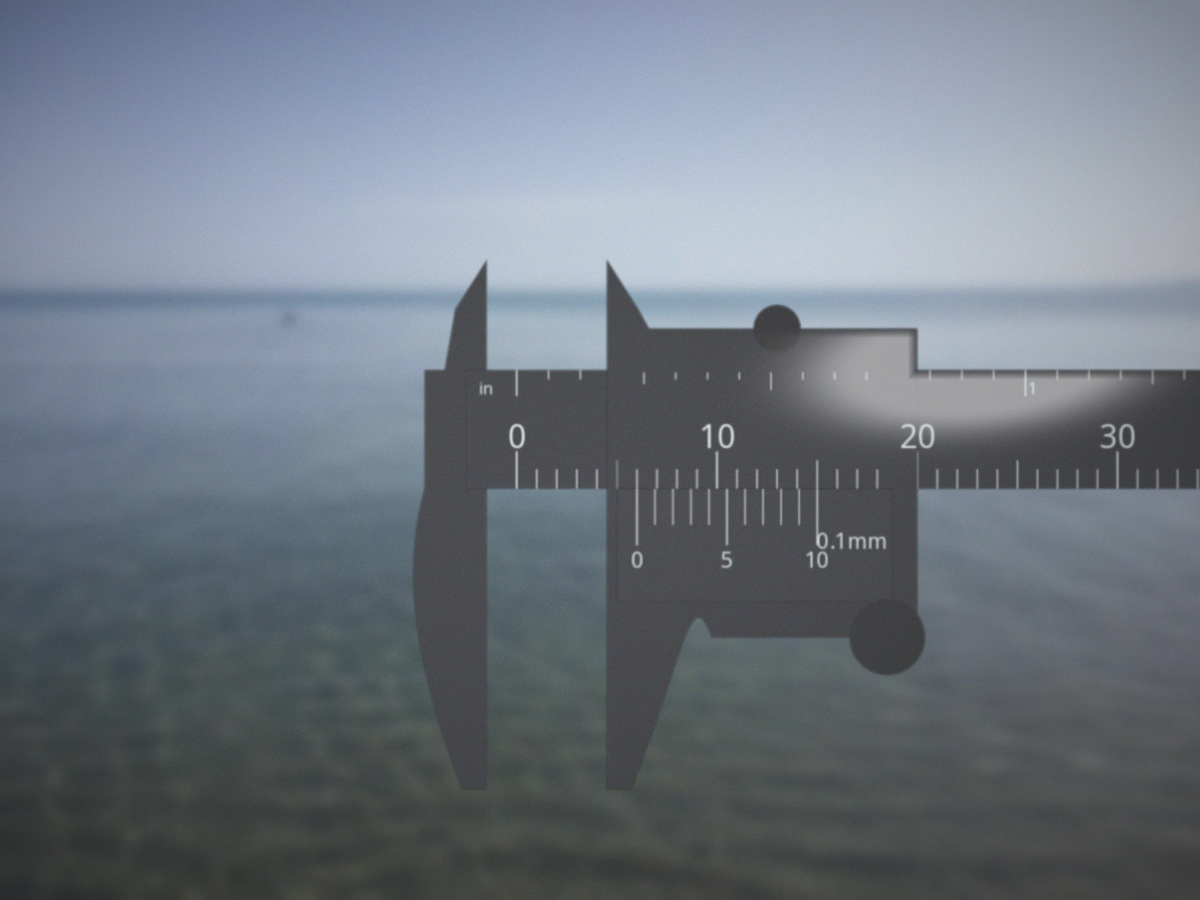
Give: 6.0,mm
